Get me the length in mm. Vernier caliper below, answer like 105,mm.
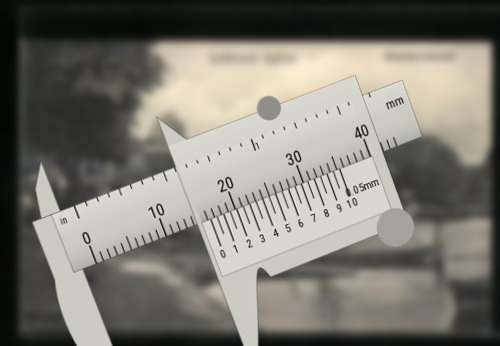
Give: 16.4,mm
